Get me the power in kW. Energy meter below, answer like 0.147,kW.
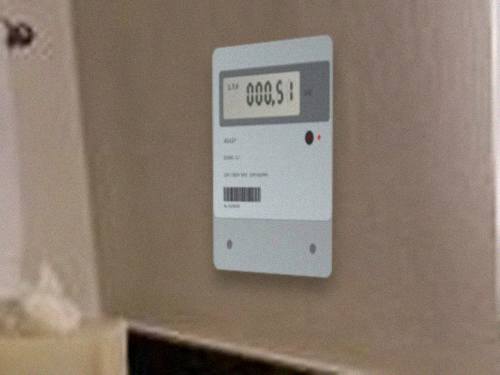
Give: 0.51,kW
